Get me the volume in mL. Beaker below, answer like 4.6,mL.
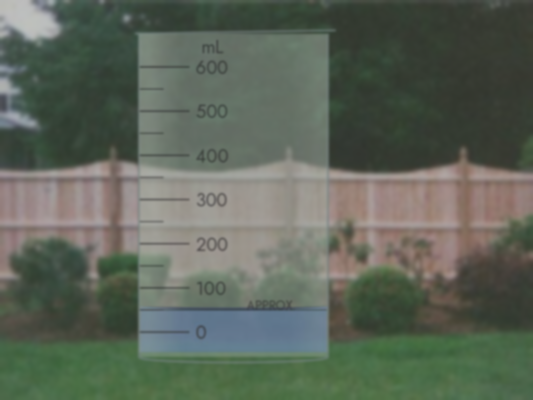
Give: 50,mL
